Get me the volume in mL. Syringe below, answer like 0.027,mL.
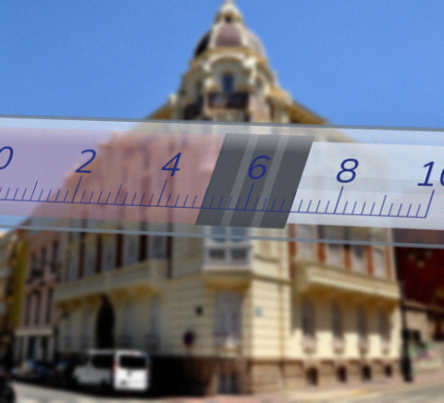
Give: 5,mL
